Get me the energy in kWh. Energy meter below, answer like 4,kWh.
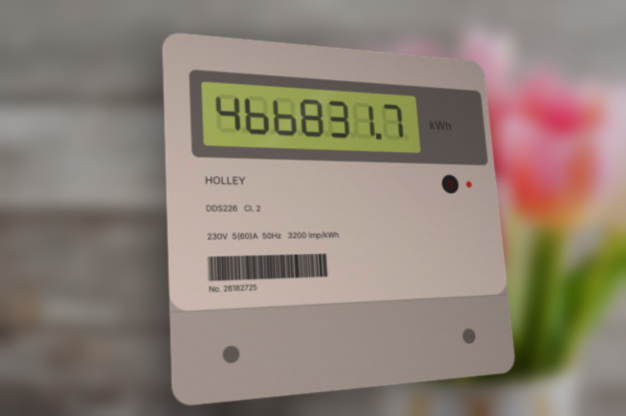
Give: 466831.7,kWh
